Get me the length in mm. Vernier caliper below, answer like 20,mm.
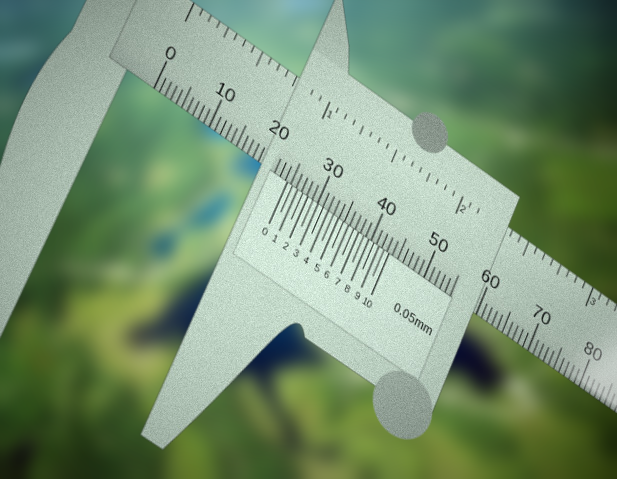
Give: 24.4,mm
